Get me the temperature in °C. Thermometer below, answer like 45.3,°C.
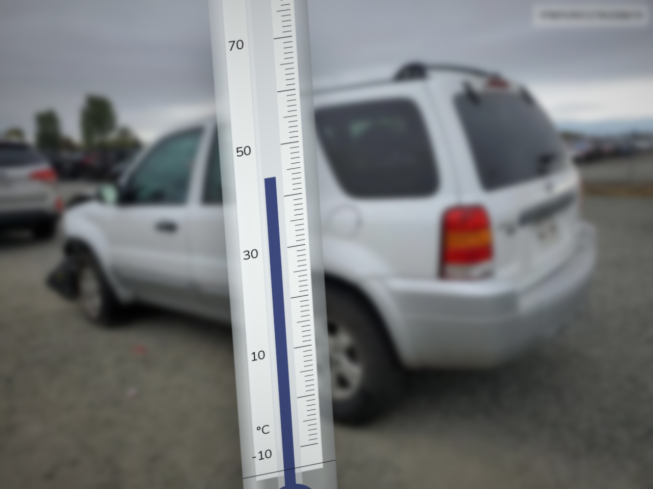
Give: 44,°C
